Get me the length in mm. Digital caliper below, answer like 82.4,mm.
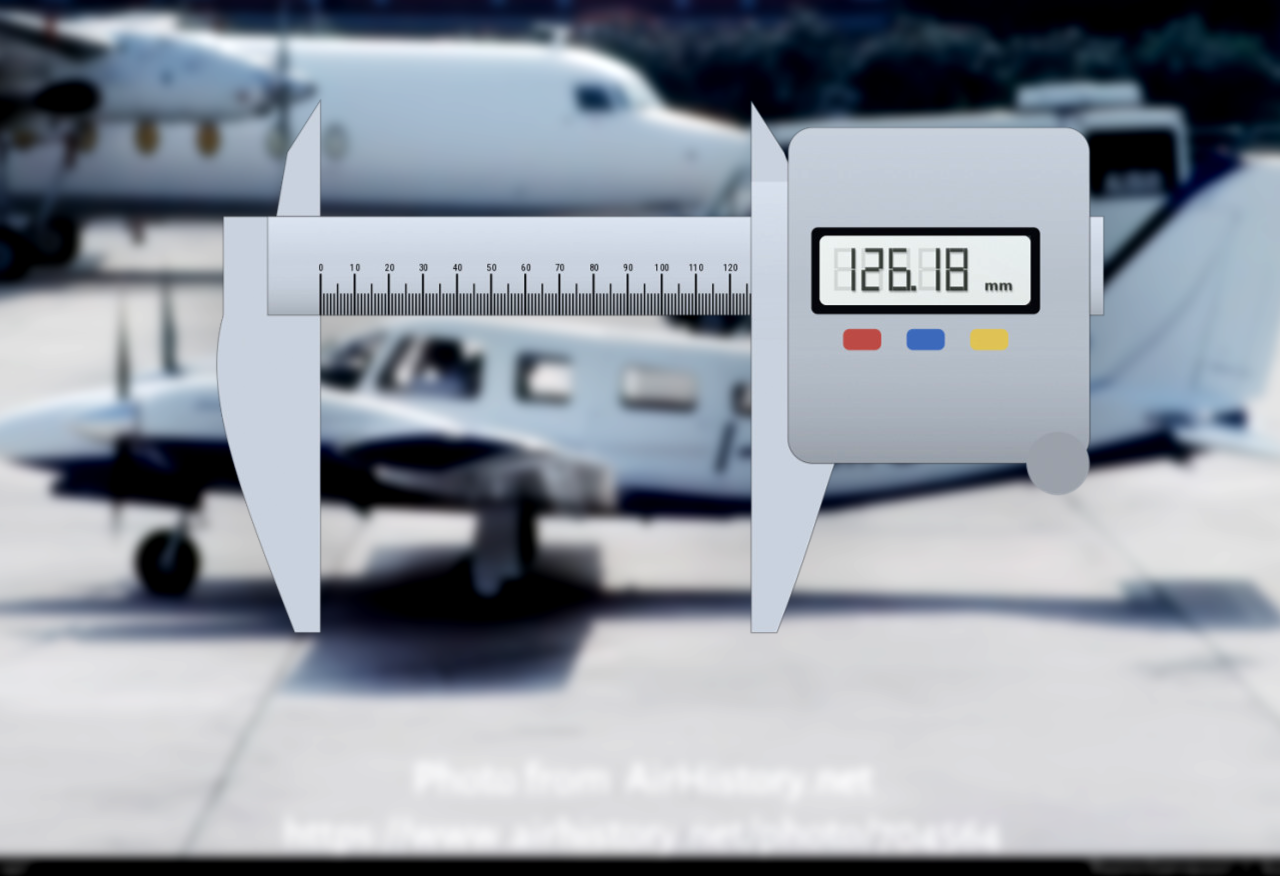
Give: 126.18,mm
